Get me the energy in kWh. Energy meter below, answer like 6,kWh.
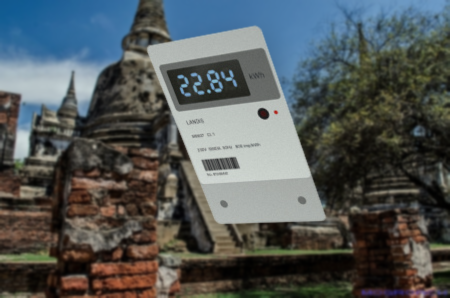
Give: 22.84,kWh
